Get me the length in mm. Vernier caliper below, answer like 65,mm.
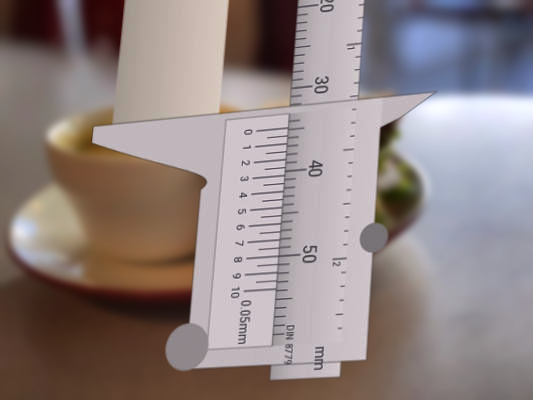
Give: 34.8,mm
